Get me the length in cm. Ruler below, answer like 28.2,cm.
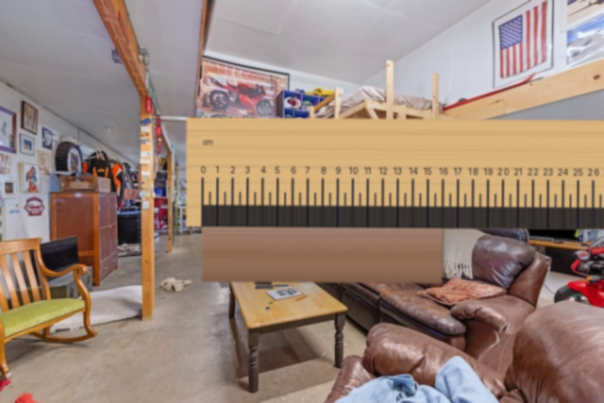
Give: 16,cm
